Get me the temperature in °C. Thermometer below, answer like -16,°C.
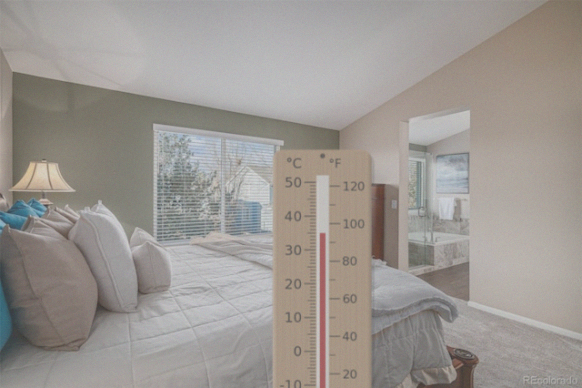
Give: 35,°C
